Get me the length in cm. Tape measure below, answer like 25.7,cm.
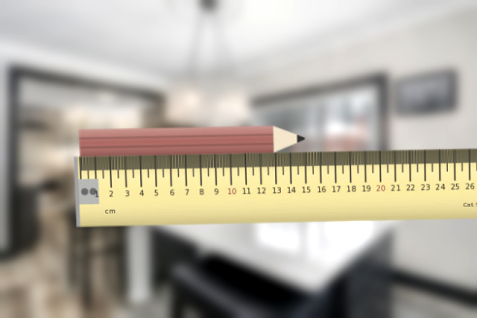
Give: 15,cm
